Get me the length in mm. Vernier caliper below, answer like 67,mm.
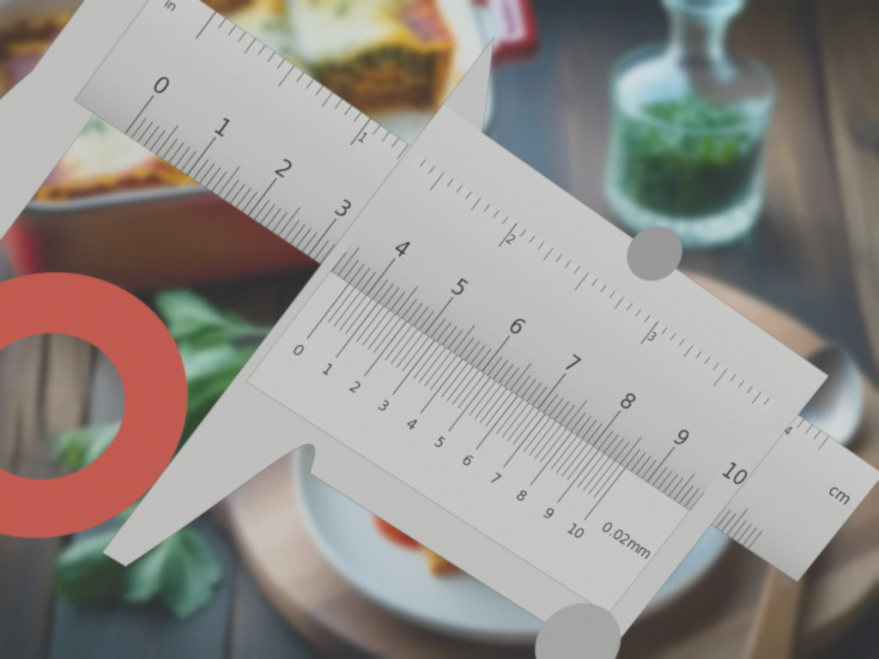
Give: 37.0,mm
